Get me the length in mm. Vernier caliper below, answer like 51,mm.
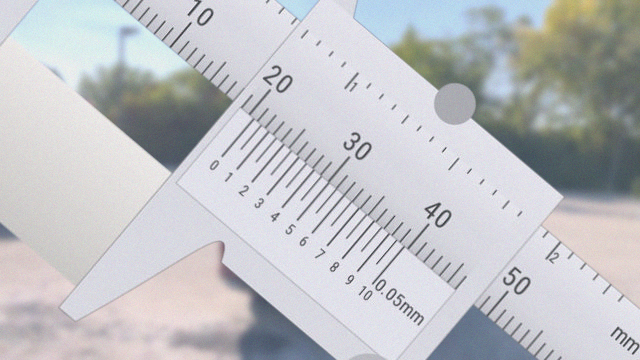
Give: 20.6,mm
